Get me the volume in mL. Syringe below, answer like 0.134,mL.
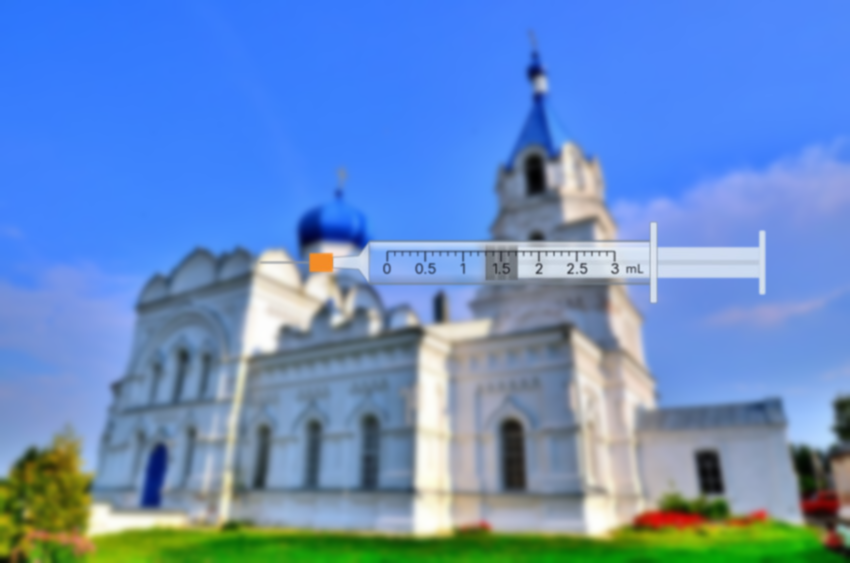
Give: 1.3,mL
